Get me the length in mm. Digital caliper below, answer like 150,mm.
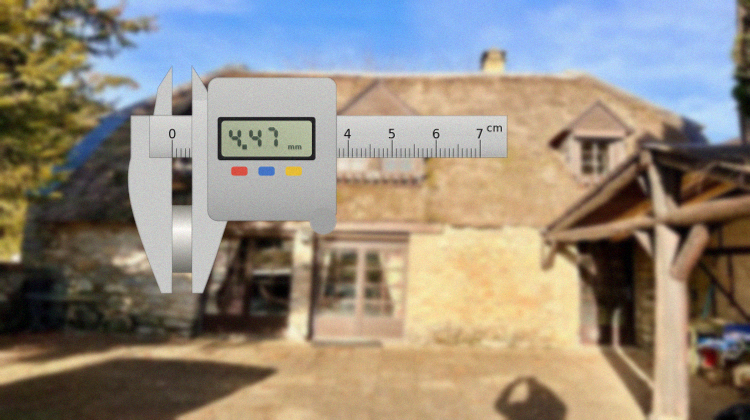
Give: 4.47,mm
